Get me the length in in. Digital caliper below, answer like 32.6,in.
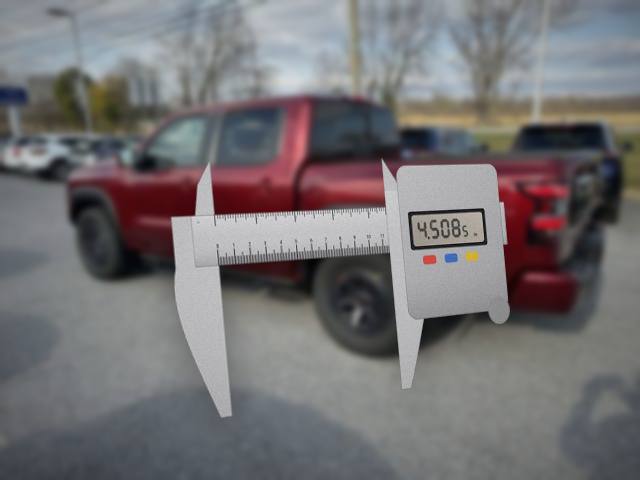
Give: 4.5085,in
